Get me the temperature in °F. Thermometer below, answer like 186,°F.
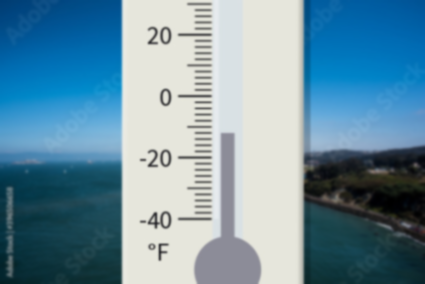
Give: -12,°F
